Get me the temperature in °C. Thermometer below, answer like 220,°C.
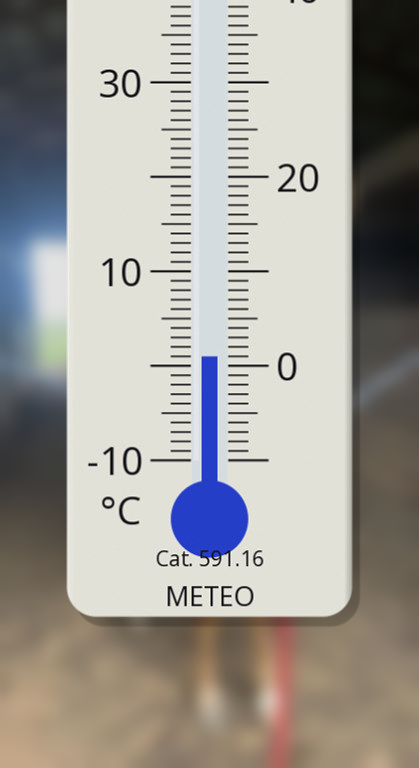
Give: 1,°C
